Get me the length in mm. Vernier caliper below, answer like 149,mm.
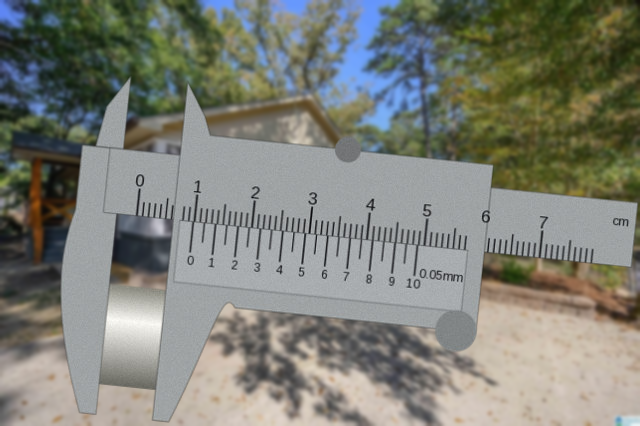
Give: 9.8,mm
